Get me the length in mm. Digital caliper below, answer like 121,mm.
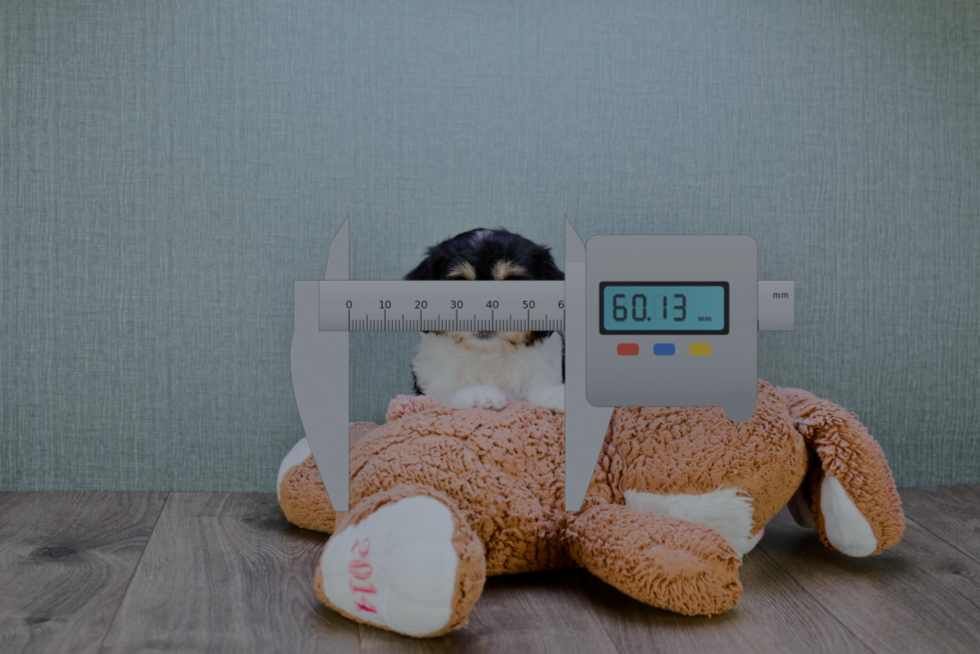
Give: 60.13,mm
